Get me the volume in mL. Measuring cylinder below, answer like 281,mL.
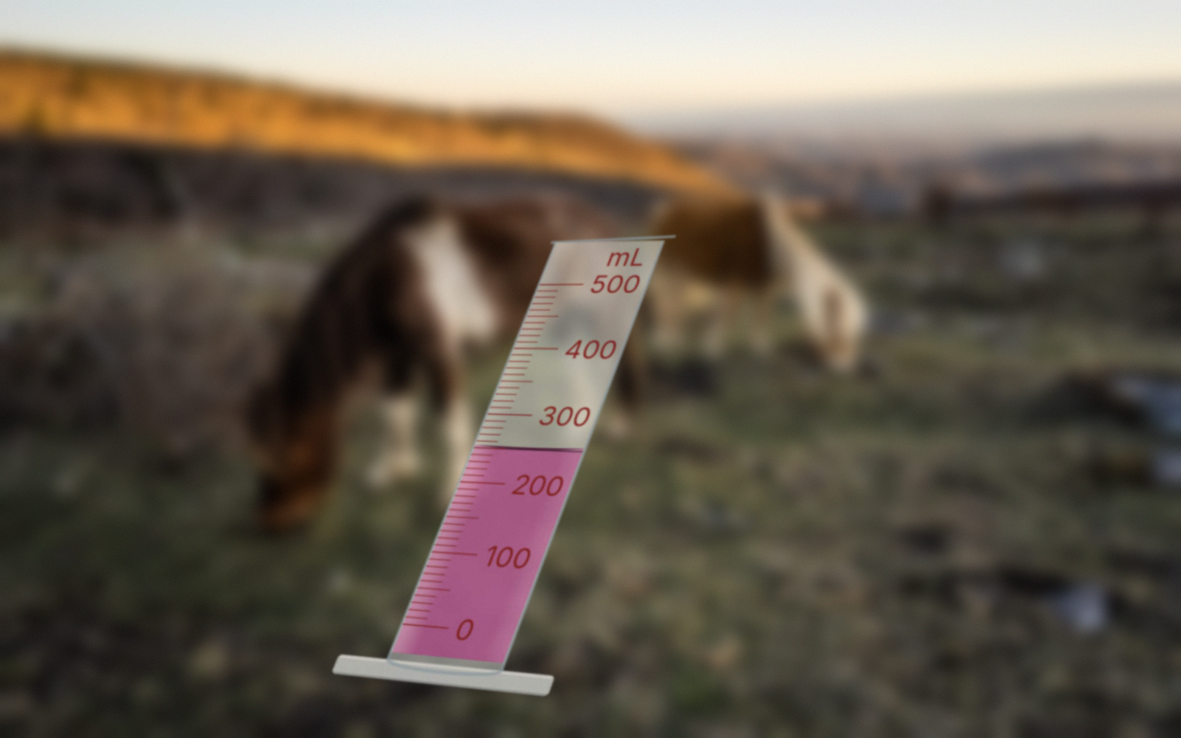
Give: 250,mL
